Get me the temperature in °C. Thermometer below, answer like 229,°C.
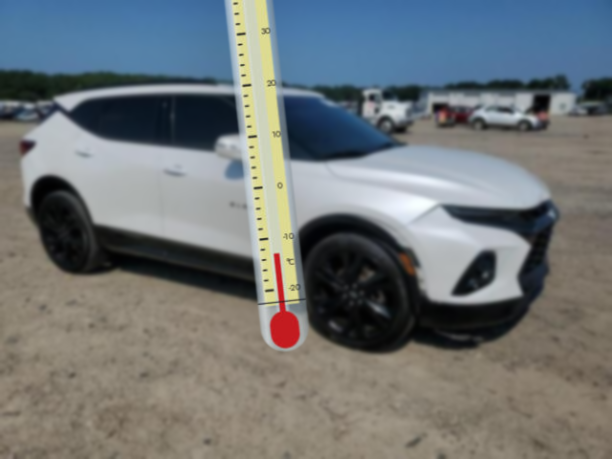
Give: -13,°C
